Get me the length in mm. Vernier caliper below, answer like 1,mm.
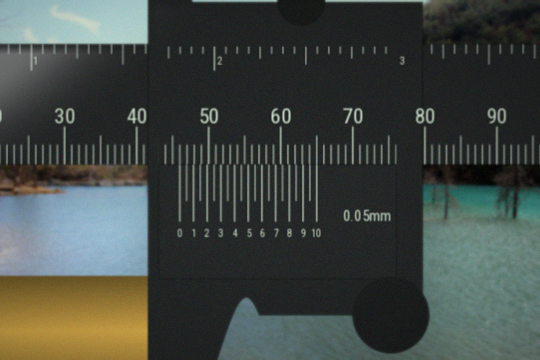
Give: 46.0,mm
